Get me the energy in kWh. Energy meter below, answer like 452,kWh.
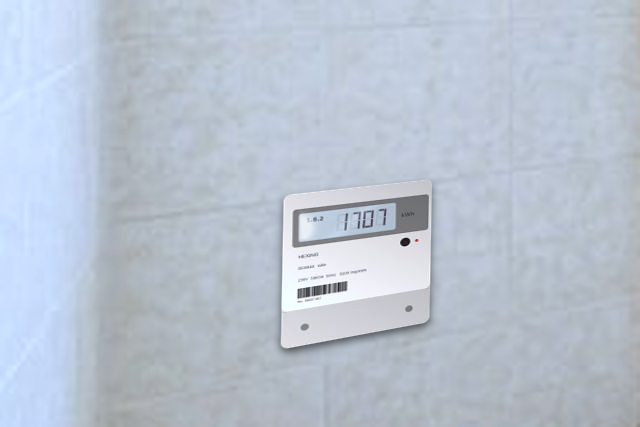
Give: 1707,kWh
